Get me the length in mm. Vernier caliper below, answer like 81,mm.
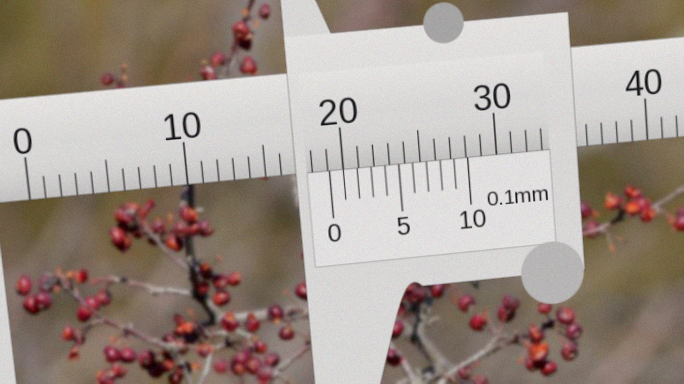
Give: 19.1,mm
